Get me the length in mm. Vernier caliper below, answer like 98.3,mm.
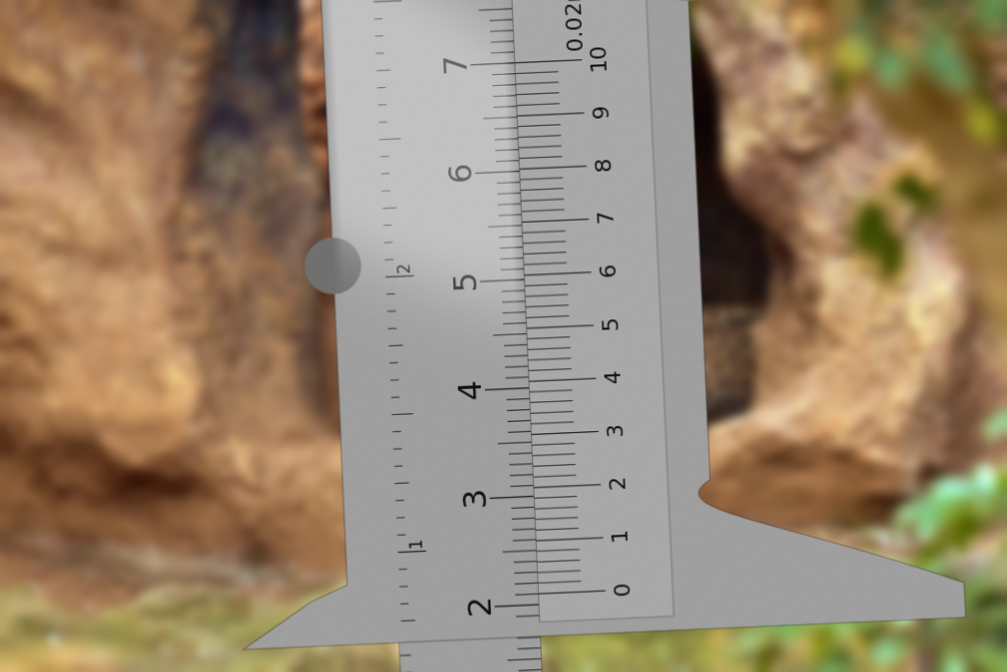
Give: 21.0,mm
